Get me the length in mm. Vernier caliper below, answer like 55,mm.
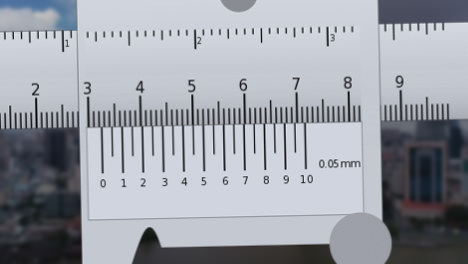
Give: 32.5,mm
